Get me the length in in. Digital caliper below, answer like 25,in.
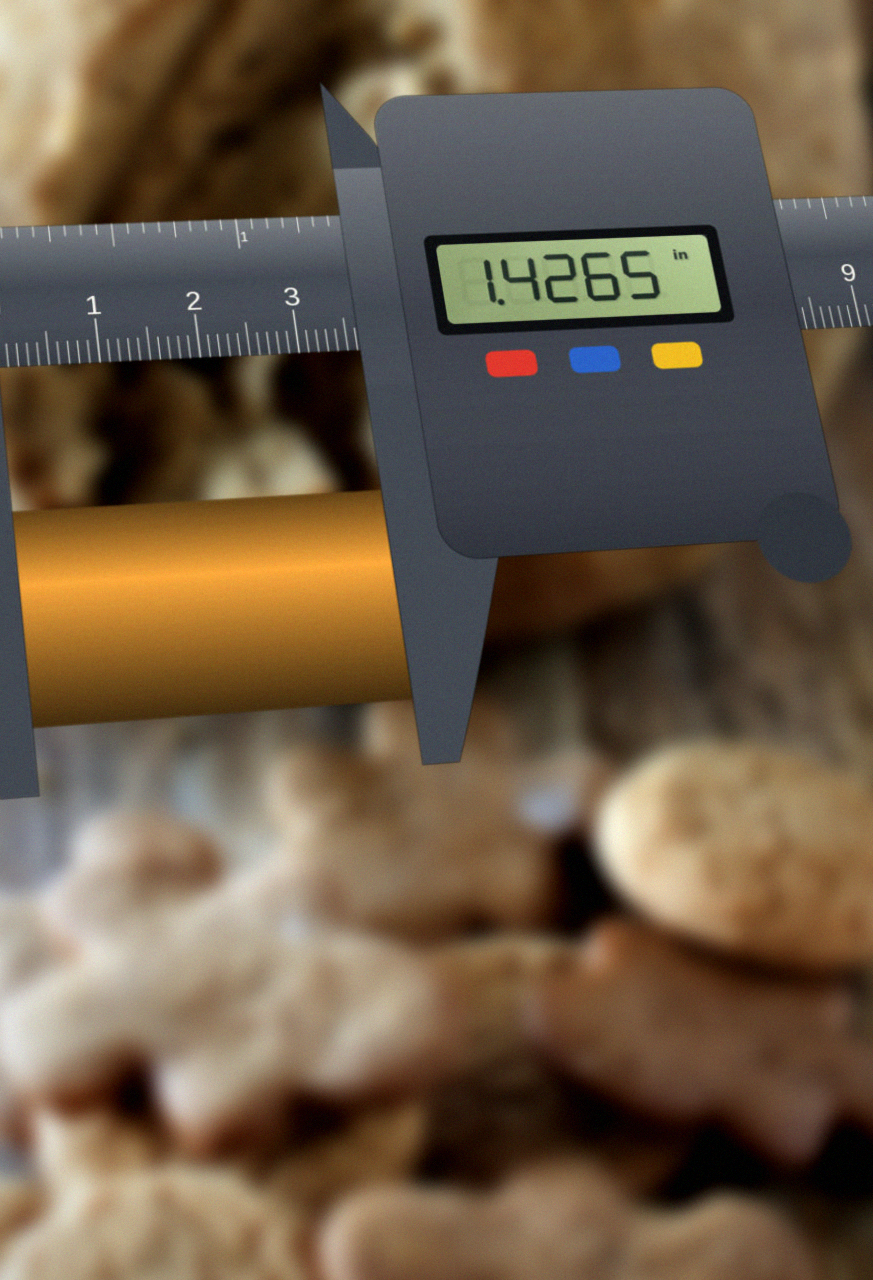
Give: 1.4265,in
